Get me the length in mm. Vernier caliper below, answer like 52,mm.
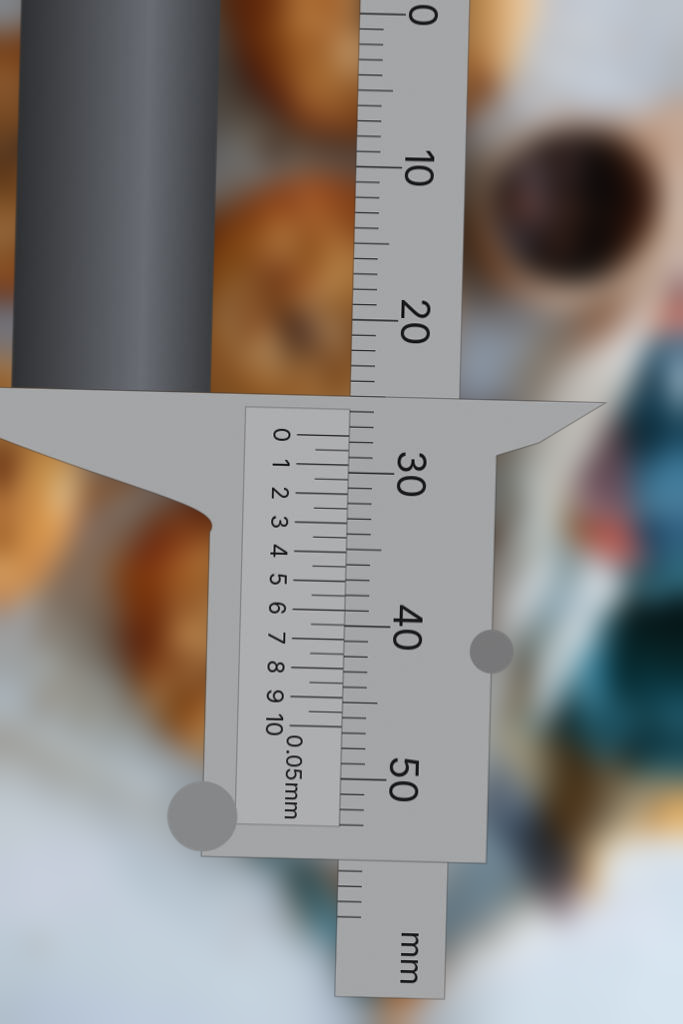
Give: 27.6,mm
